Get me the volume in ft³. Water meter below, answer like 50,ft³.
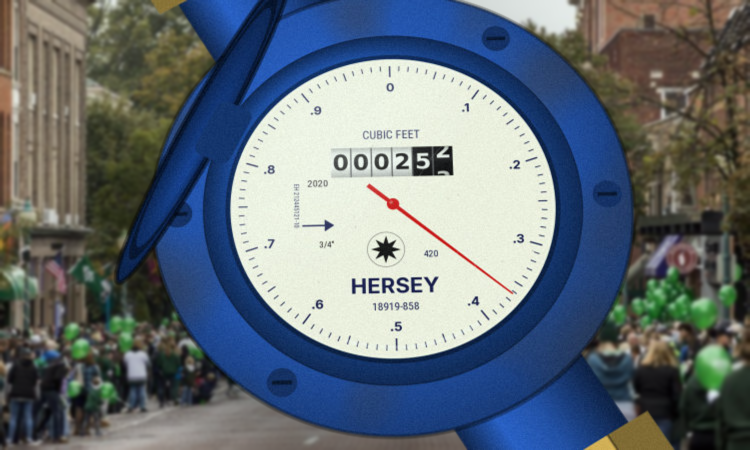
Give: 252.36,ft³
